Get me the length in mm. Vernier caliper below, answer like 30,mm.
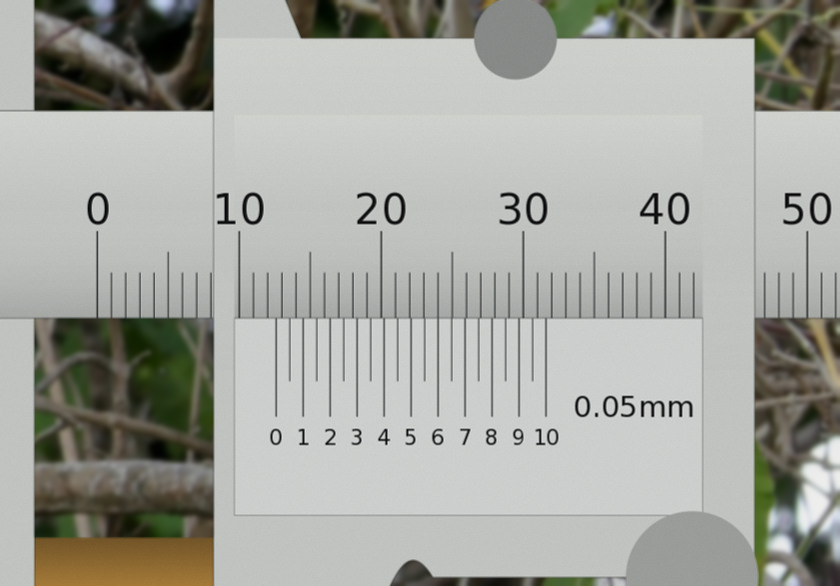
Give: 12.6,mm
